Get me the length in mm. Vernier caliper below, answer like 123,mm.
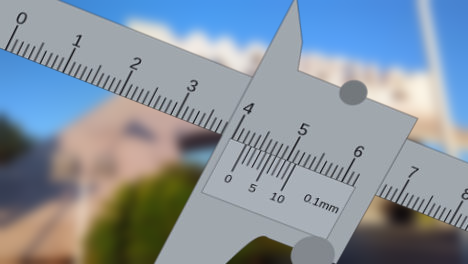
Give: 42.6,mm
